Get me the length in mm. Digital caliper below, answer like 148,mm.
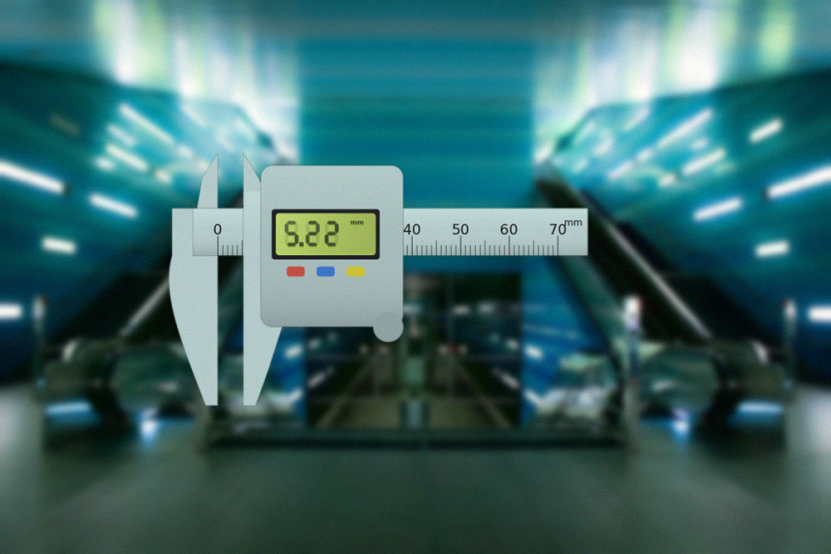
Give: 5.22,mm
